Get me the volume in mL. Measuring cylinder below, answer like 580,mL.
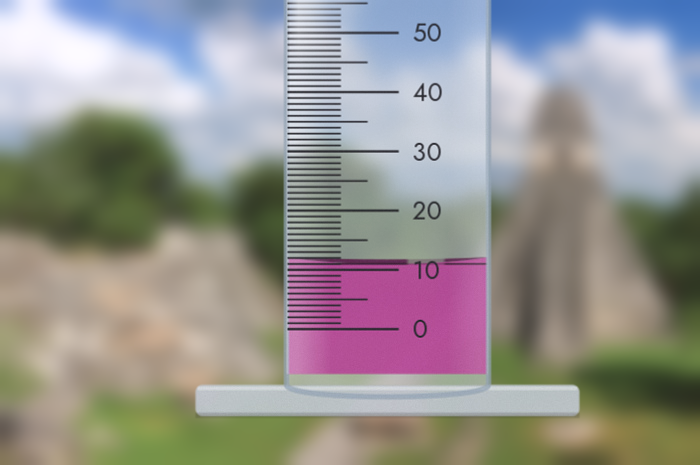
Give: 11,mL
